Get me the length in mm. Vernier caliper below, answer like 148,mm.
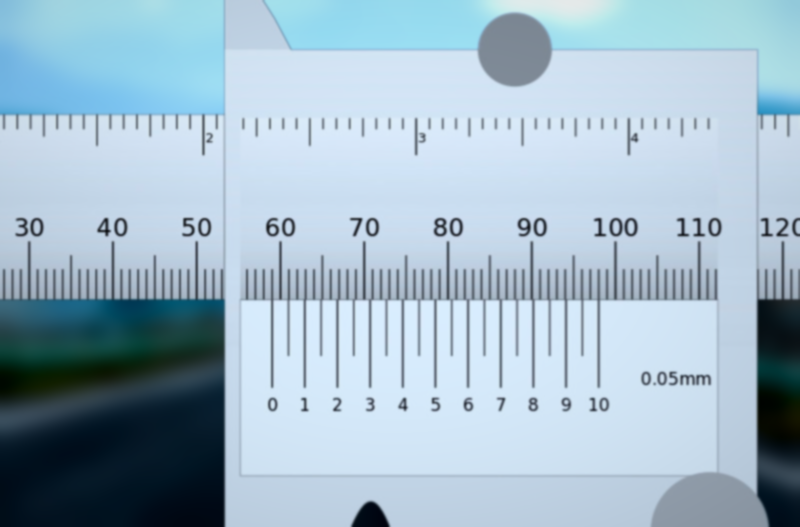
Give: 59.0,mm
